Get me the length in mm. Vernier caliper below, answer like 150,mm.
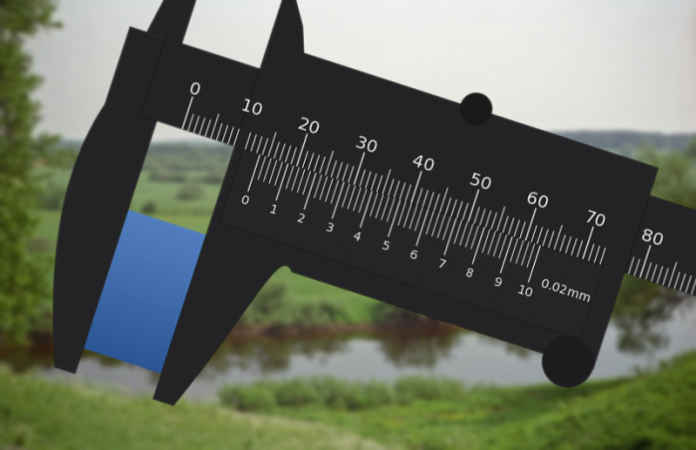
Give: 13.6,mm
